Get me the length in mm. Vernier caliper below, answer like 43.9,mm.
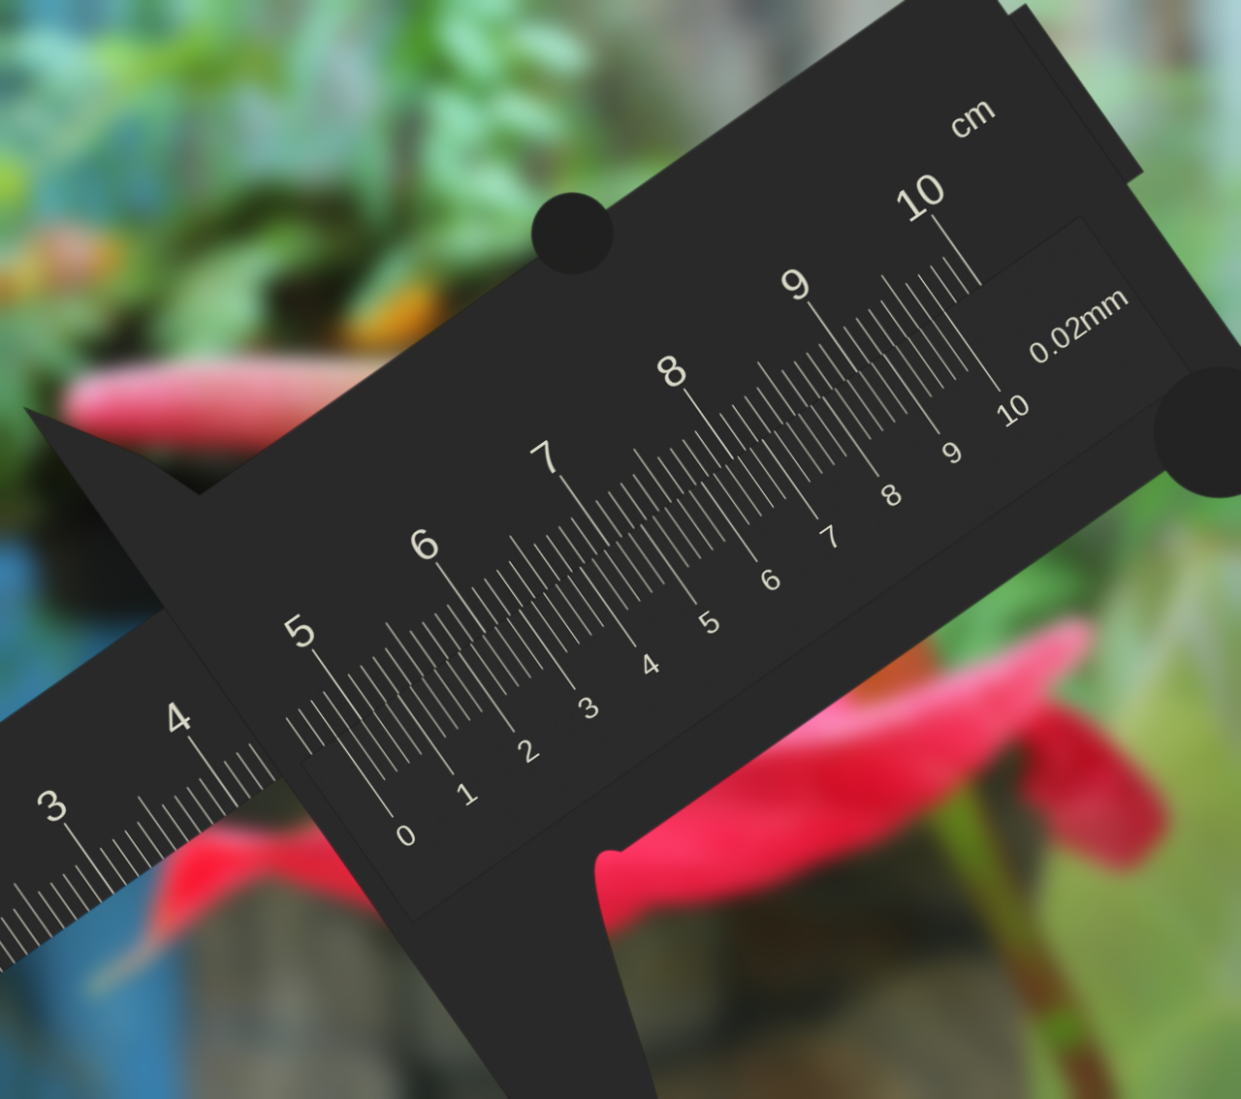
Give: 48.0,mm
